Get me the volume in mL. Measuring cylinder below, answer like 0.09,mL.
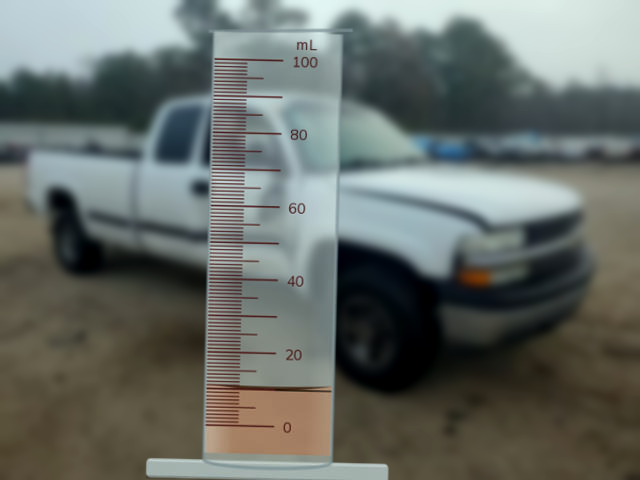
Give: 10,mL
